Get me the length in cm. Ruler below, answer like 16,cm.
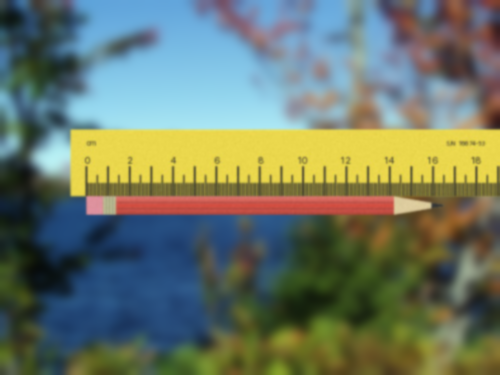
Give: 16.5,cm
